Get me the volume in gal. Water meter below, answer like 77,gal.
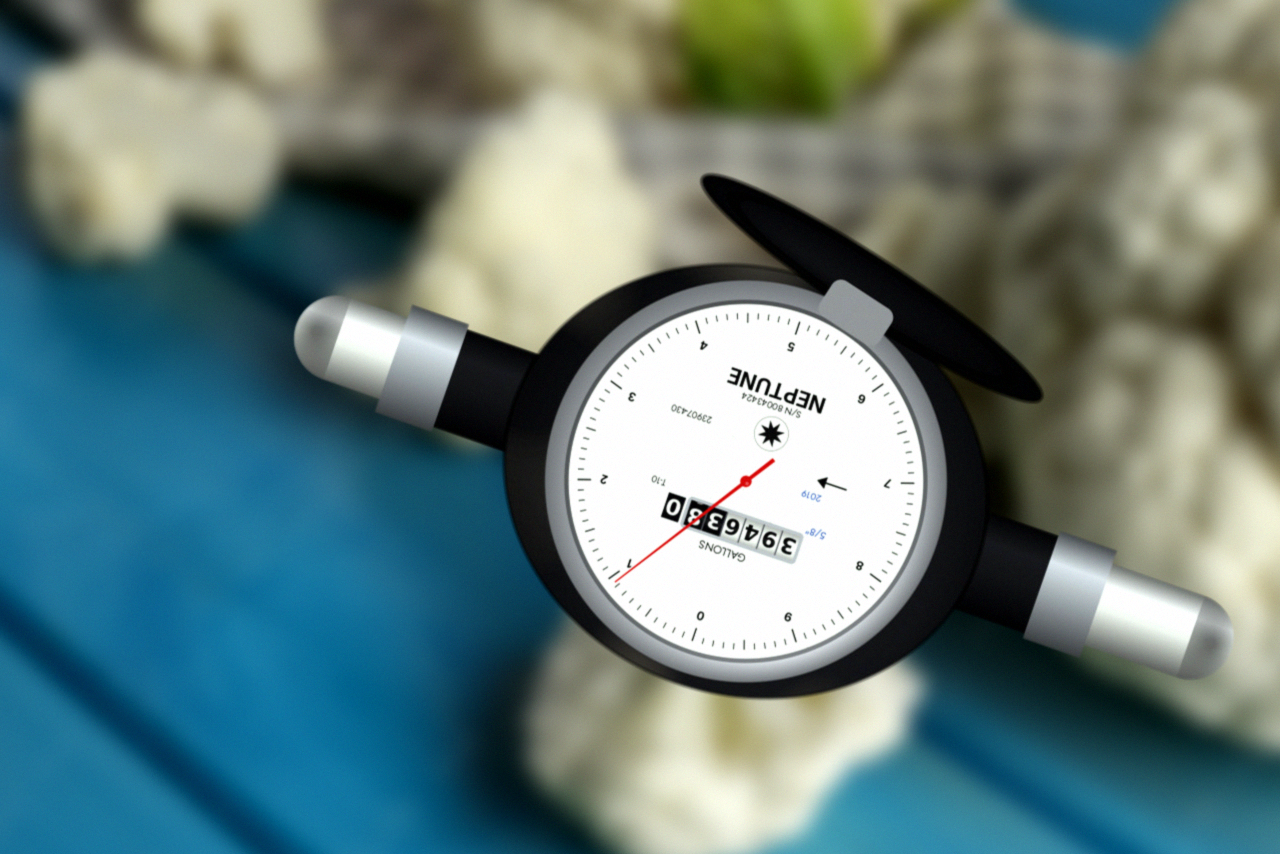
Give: 3946380.9,gal
